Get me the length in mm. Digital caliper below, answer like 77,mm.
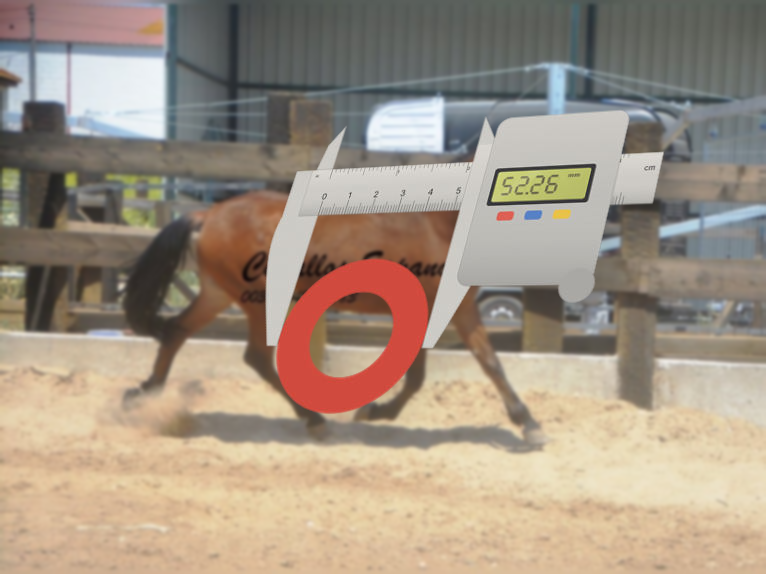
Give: 52.26,mm
